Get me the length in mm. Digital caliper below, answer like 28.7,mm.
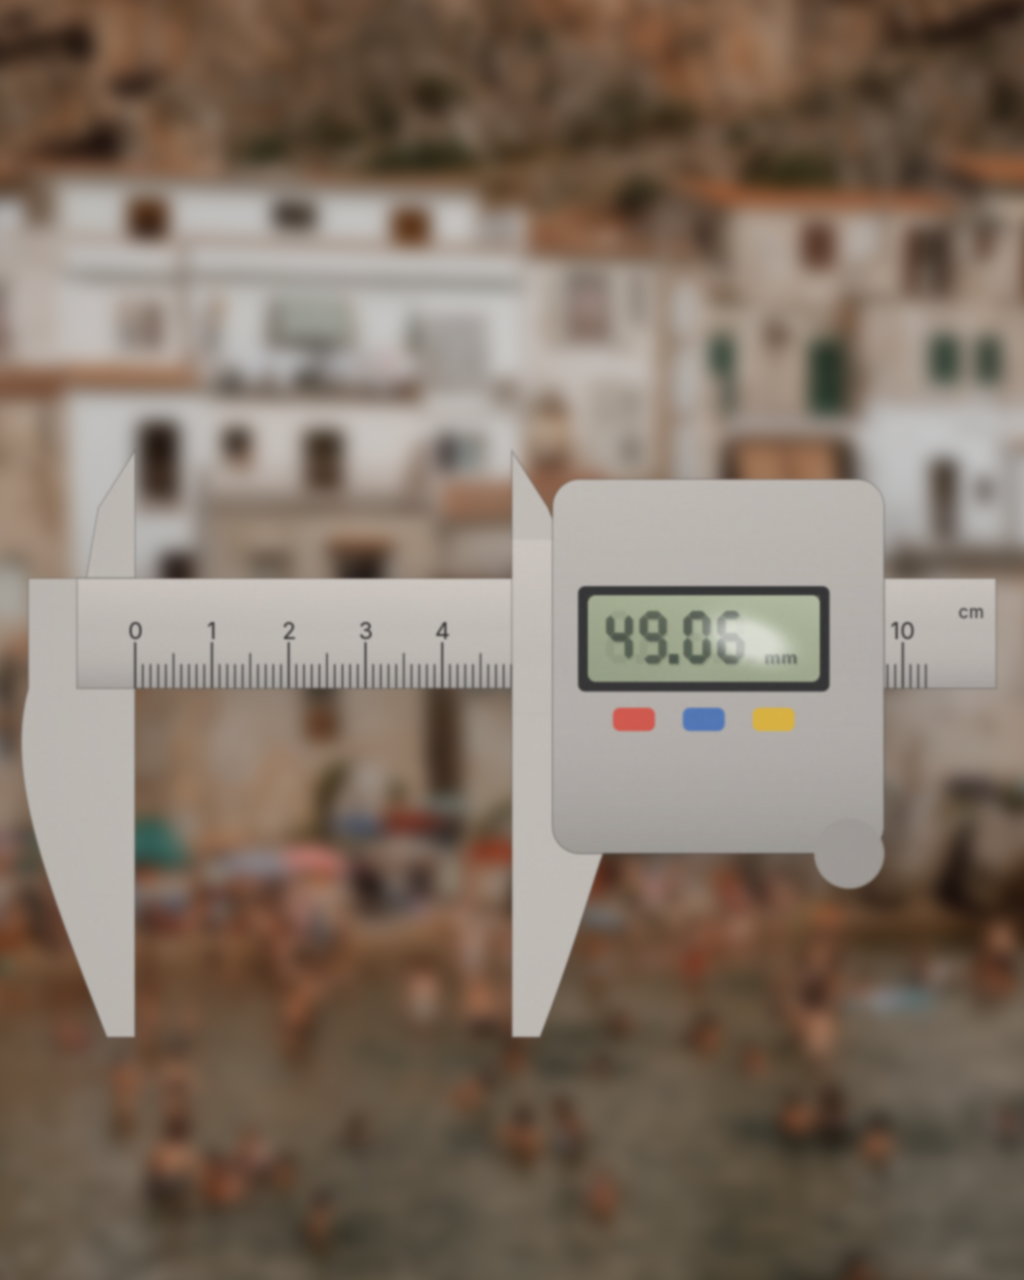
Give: 49.06,mm
